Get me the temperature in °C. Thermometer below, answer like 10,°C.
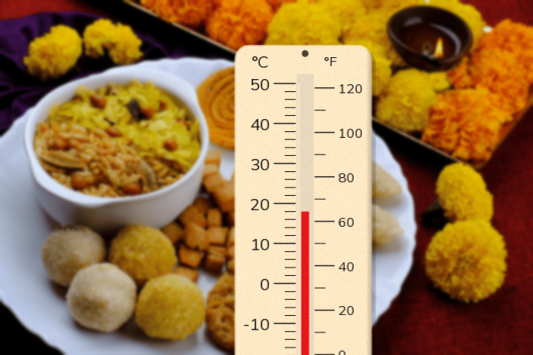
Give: 18,°C
